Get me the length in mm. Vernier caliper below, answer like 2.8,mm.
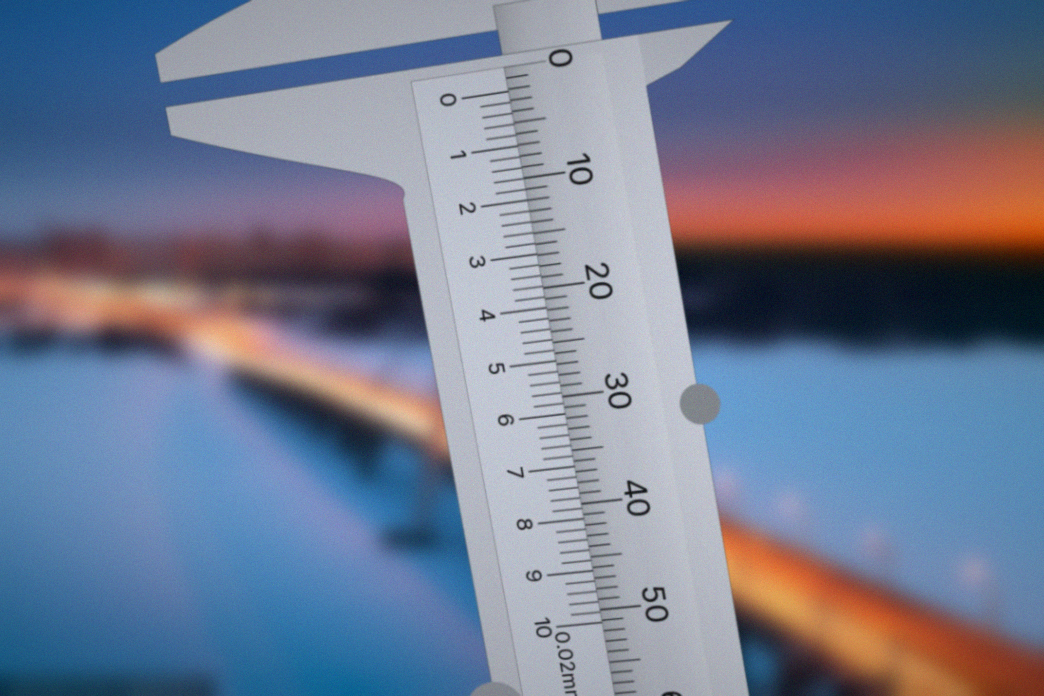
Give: 2.2,mm
